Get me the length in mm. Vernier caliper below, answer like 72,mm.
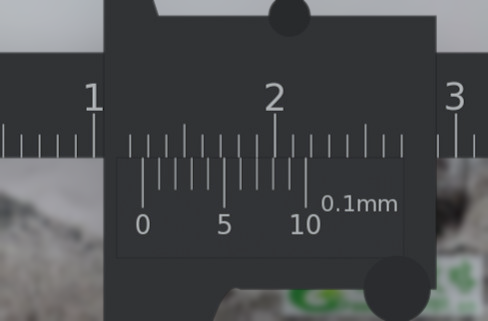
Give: 12.7,mm
